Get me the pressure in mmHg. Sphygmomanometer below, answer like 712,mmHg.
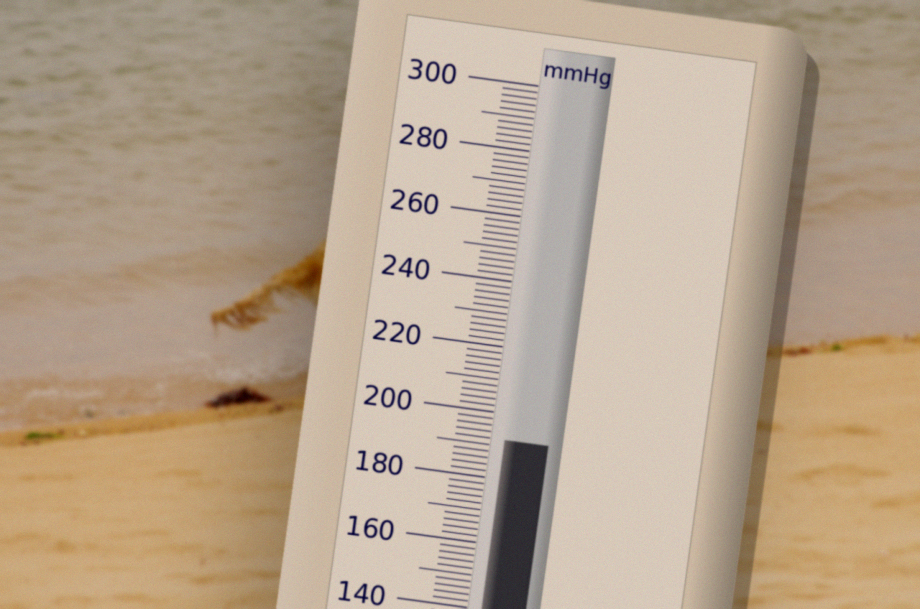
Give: 192,mmHg
